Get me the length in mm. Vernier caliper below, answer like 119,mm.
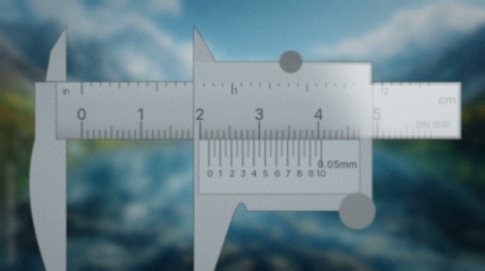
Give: 21.5,mm
